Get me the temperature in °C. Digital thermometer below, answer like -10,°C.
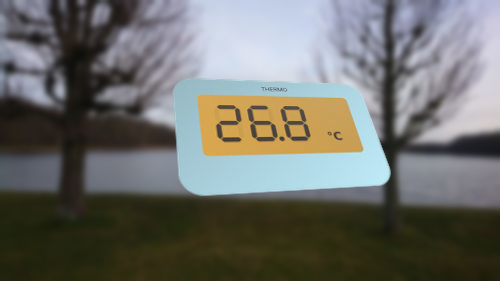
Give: 26.8,°C
